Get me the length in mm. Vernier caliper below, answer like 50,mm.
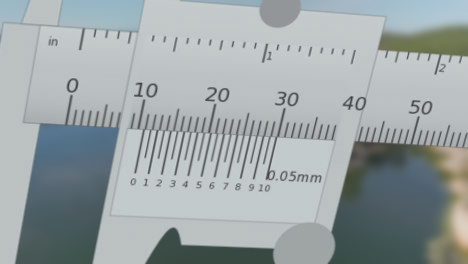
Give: 10.8,mm
